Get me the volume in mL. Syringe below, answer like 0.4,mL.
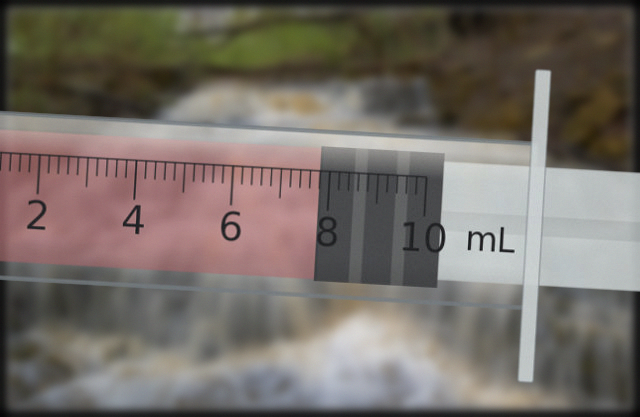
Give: 7.8,mL
